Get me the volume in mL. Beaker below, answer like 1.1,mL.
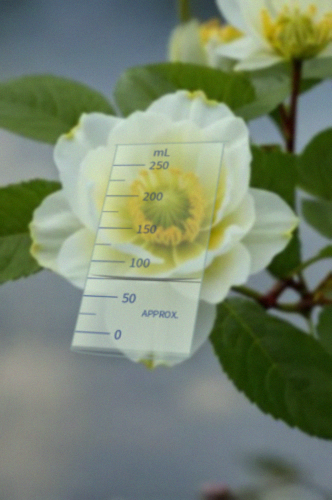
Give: 75,mL
